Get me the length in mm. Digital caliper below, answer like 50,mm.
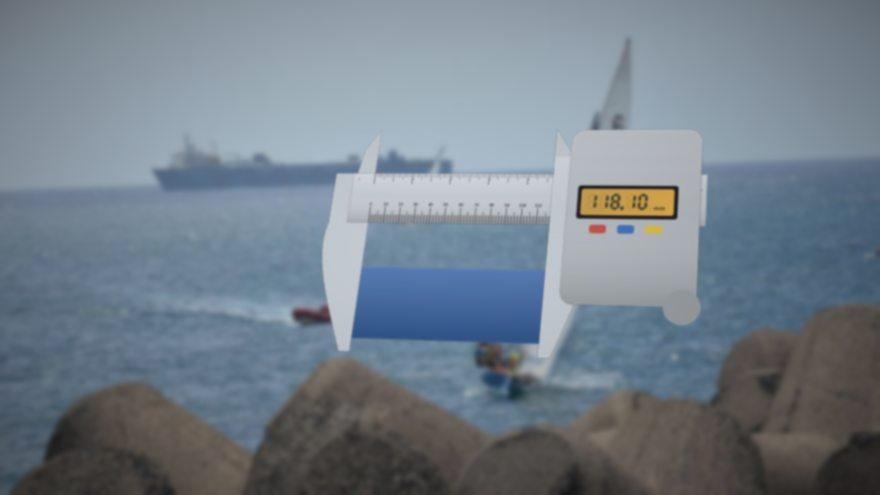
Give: 118.10,mm
